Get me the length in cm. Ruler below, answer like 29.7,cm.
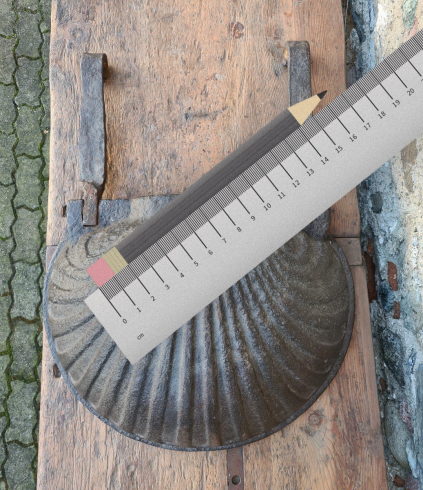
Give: 16.5,cm
